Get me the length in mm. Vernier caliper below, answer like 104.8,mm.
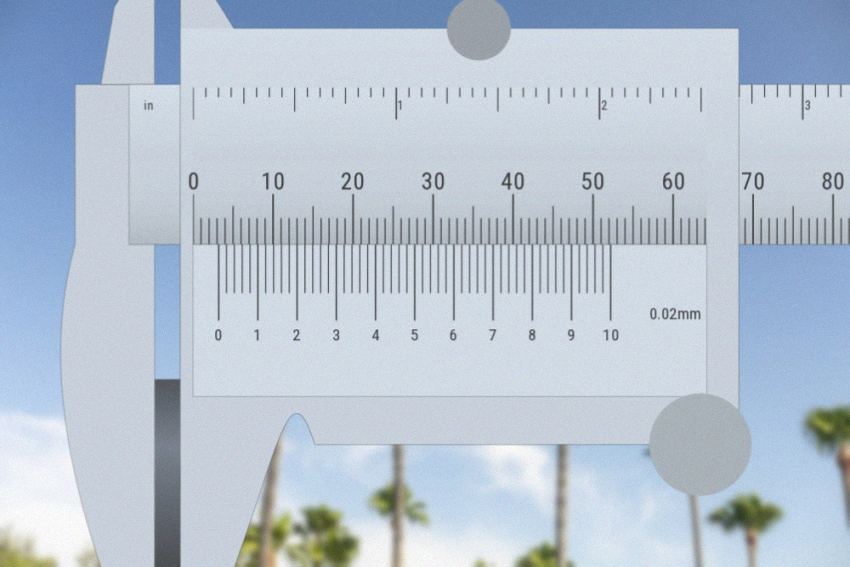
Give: 3.2,mm
